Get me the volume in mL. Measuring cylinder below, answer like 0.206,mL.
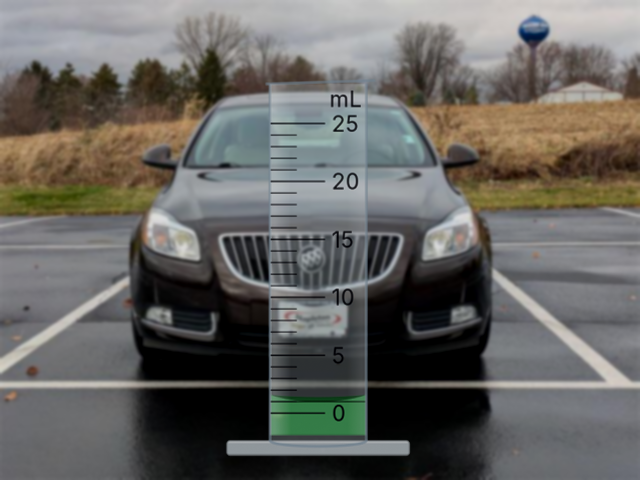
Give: 1,mL
